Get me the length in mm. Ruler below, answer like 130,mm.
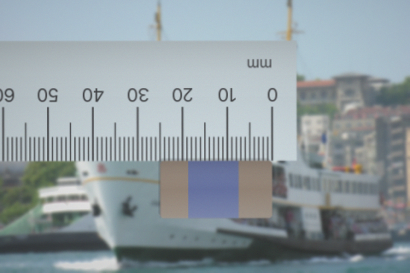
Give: 25,mm
